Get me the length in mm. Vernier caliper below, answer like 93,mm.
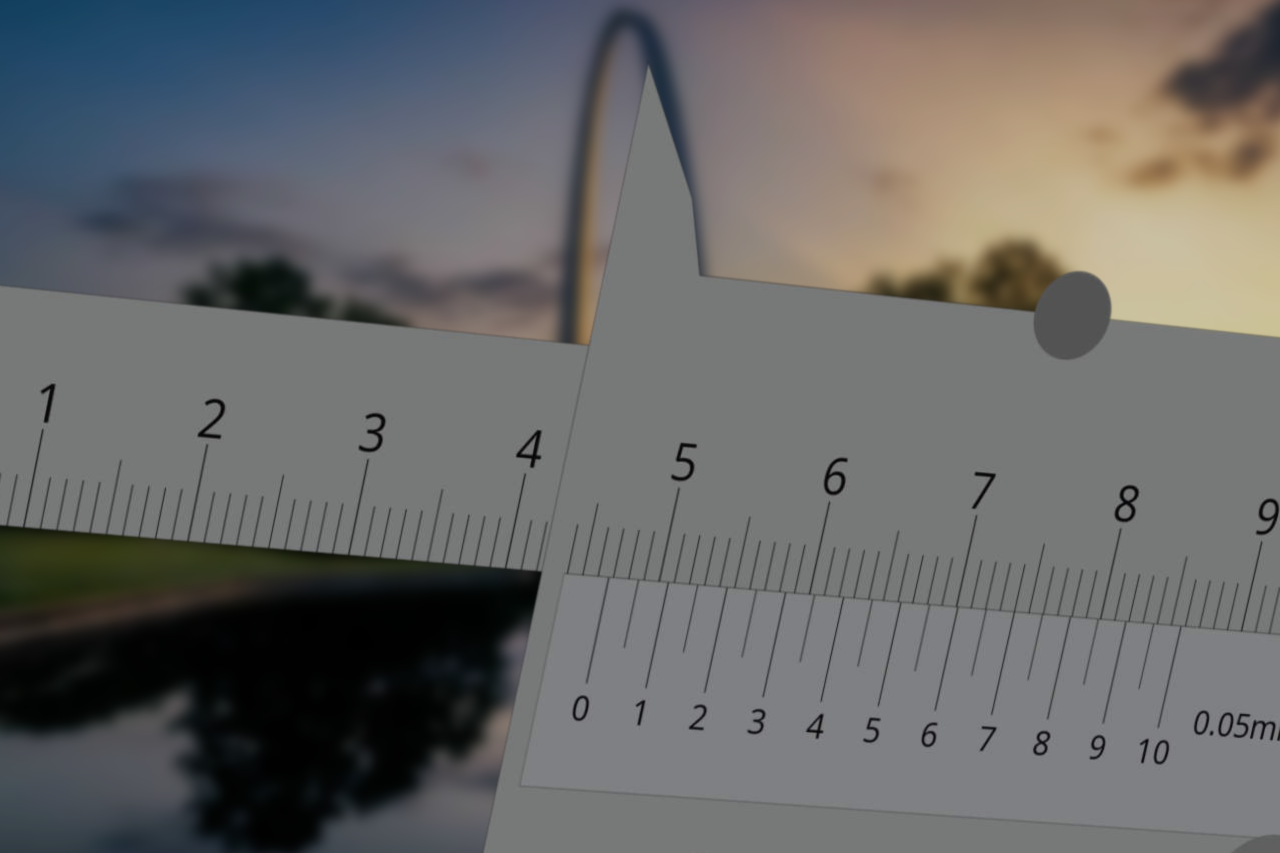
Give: 46.7,mm
